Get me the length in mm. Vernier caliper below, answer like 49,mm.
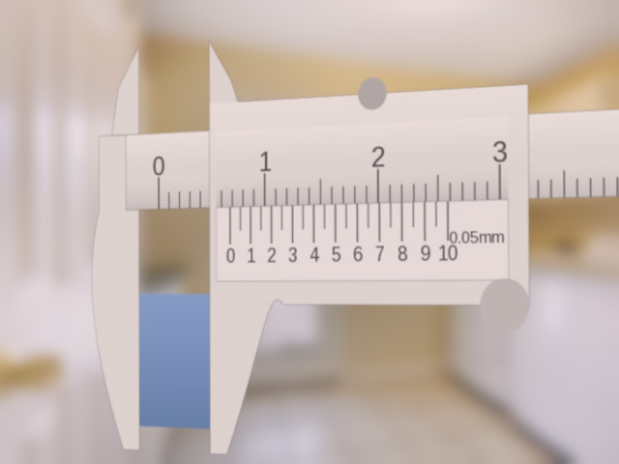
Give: 6.8,mm
